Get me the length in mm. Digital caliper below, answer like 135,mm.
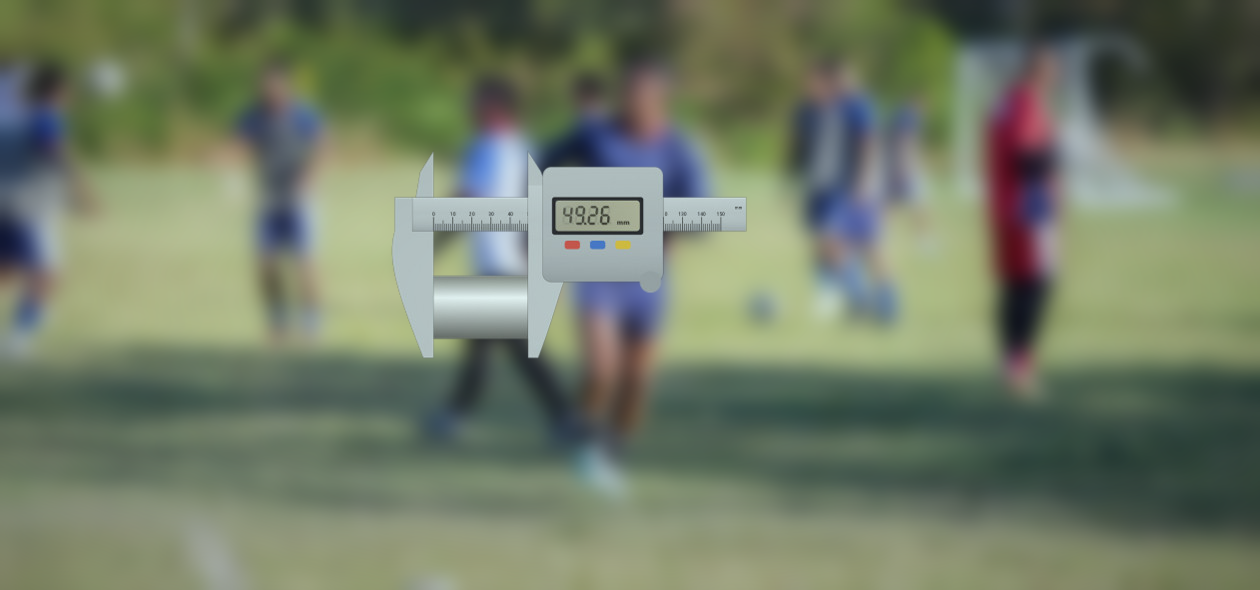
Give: 49.26,mm
